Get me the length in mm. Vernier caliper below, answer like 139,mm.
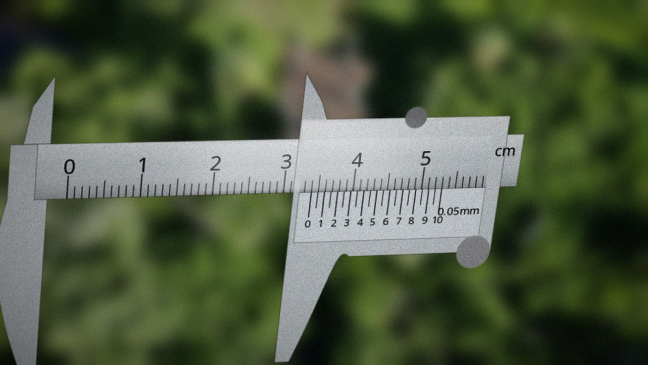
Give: 34.0,mm
